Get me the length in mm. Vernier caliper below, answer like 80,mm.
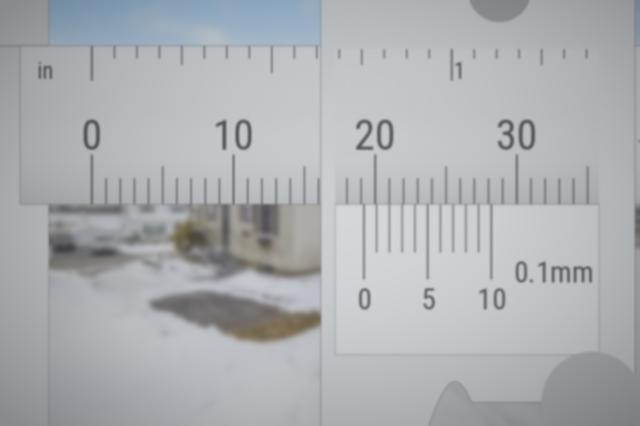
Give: 19.2,mm
